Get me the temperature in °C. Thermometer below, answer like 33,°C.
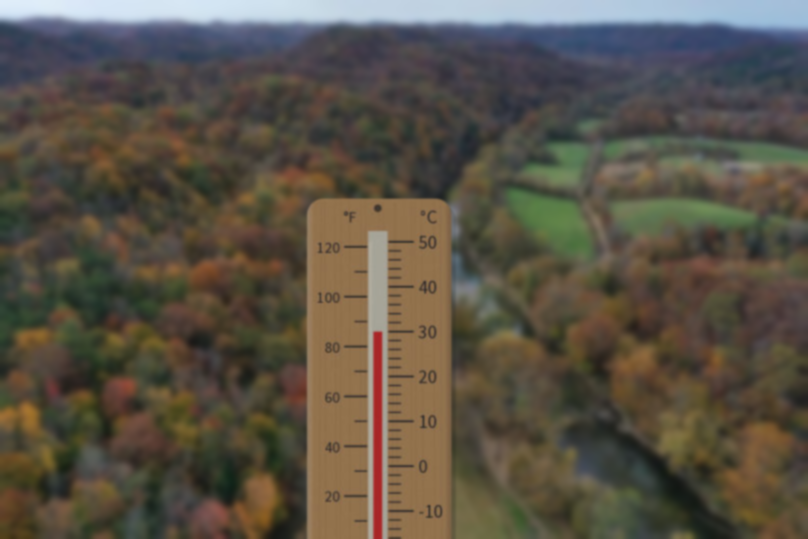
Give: 30,°C
